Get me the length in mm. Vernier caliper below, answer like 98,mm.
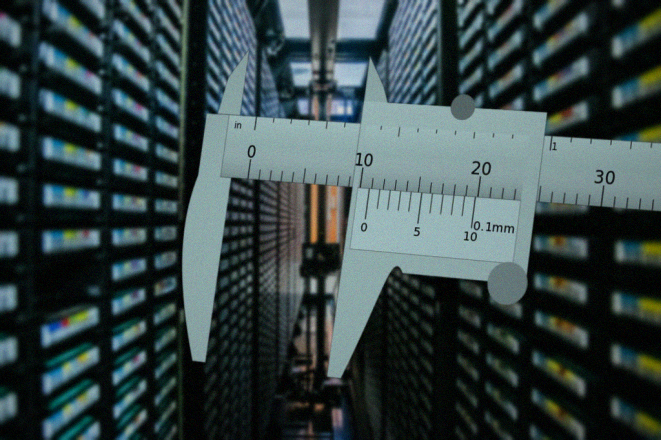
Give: 10.8,mm
